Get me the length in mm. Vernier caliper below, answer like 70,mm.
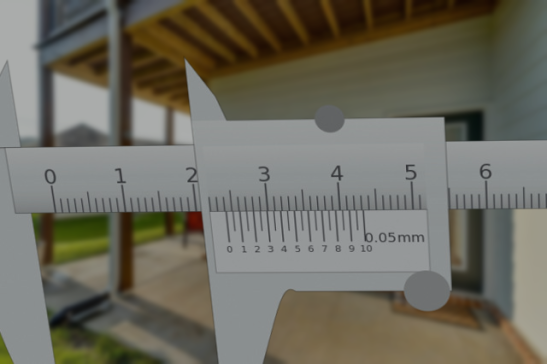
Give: 24.2,mm
